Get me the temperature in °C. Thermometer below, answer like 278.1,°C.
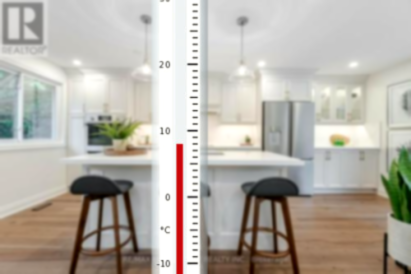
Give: 8,°C
